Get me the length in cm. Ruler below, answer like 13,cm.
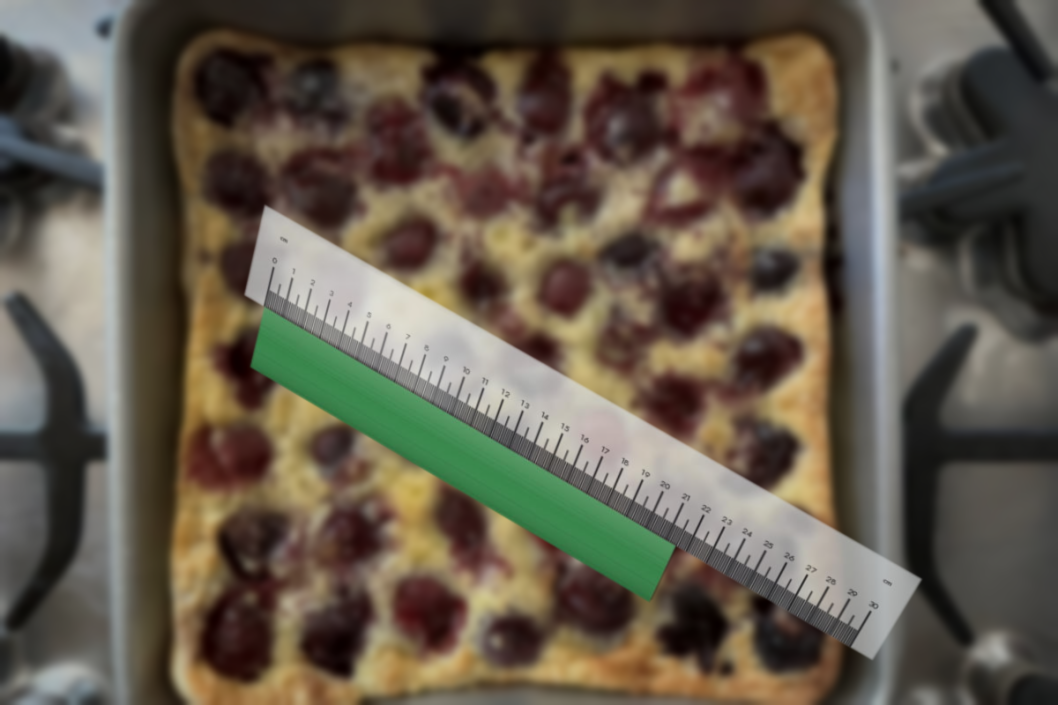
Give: 21.5,cm
